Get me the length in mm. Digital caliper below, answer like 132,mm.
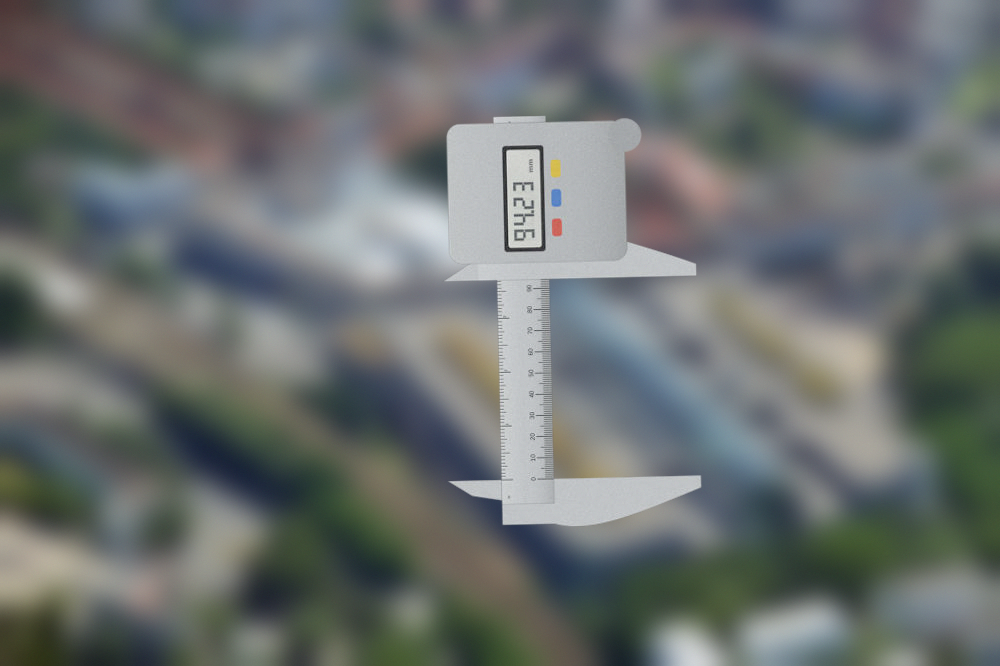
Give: 94.23,mm
